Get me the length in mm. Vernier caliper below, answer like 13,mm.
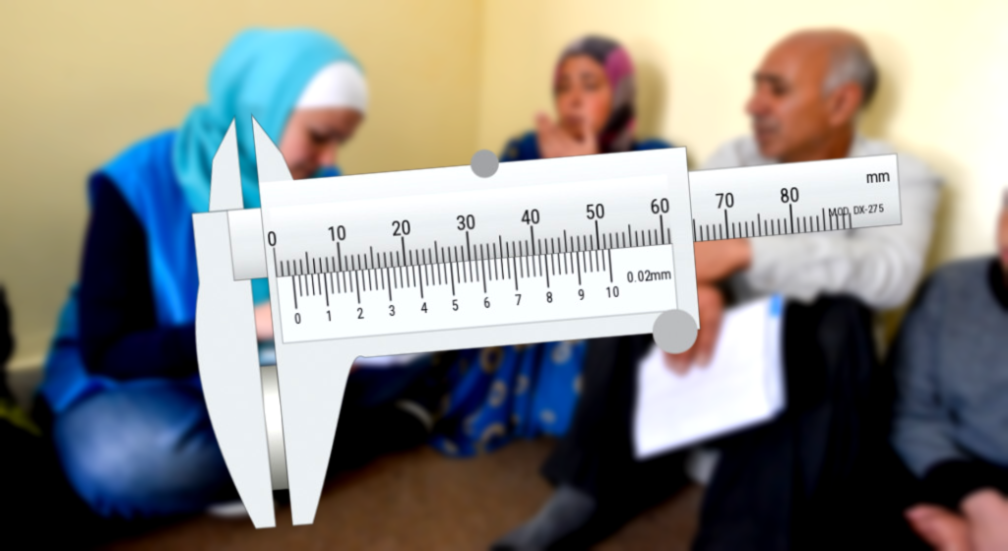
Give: 2.6,mm
